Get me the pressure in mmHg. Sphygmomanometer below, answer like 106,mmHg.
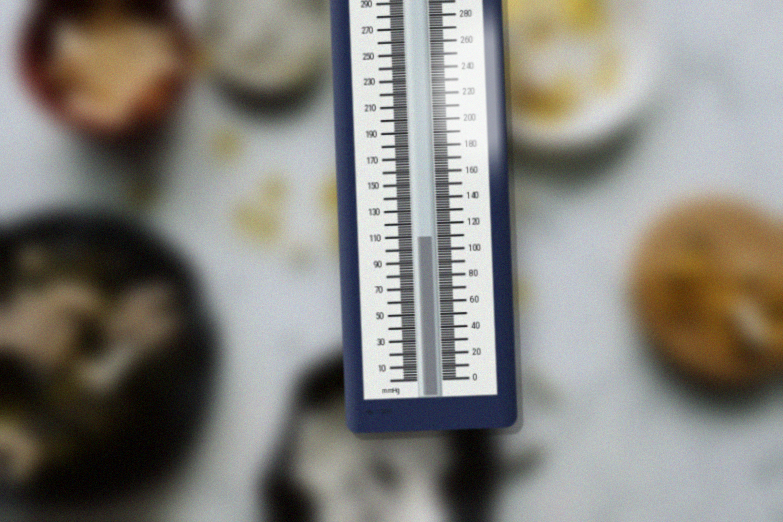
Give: 110,mmHg
